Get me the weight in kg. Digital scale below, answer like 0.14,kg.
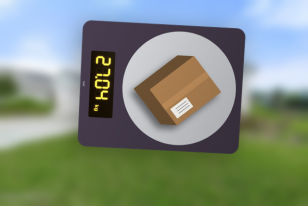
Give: 27.04,kg
